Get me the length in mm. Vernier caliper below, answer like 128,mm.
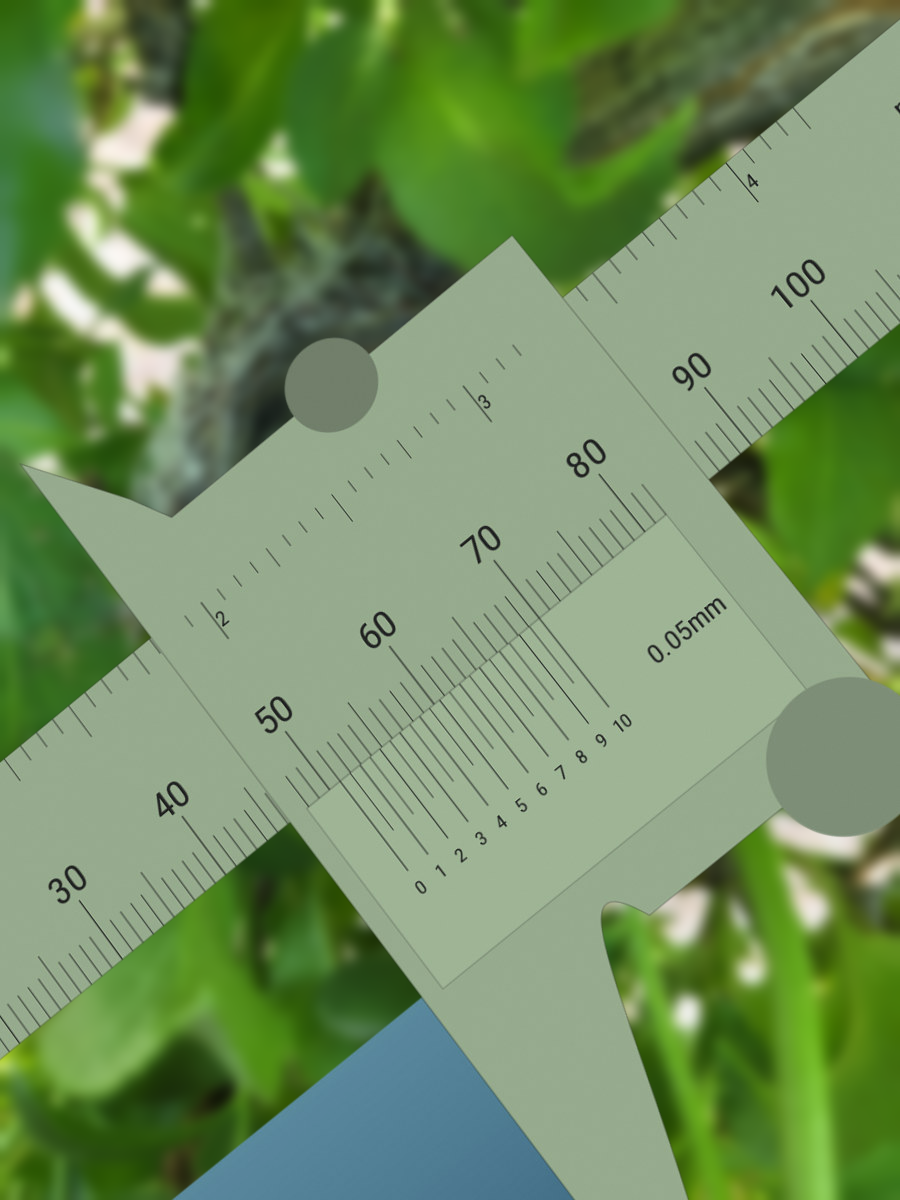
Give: 51.0,mm
